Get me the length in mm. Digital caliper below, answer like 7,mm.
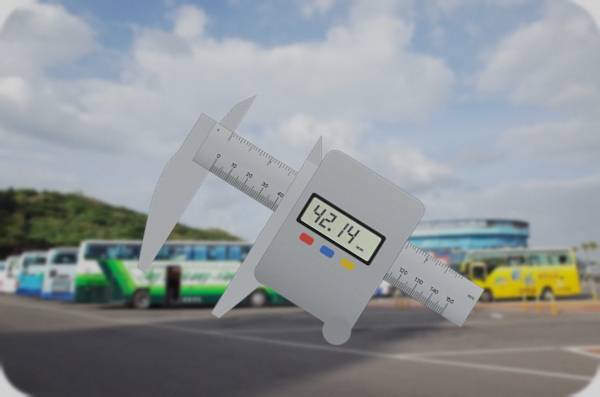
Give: 42.14,mm
